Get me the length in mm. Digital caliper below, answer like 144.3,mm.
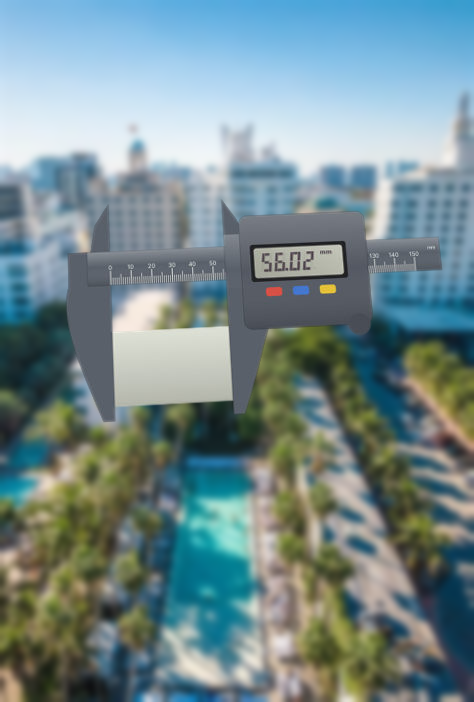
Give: 56.02,mm
